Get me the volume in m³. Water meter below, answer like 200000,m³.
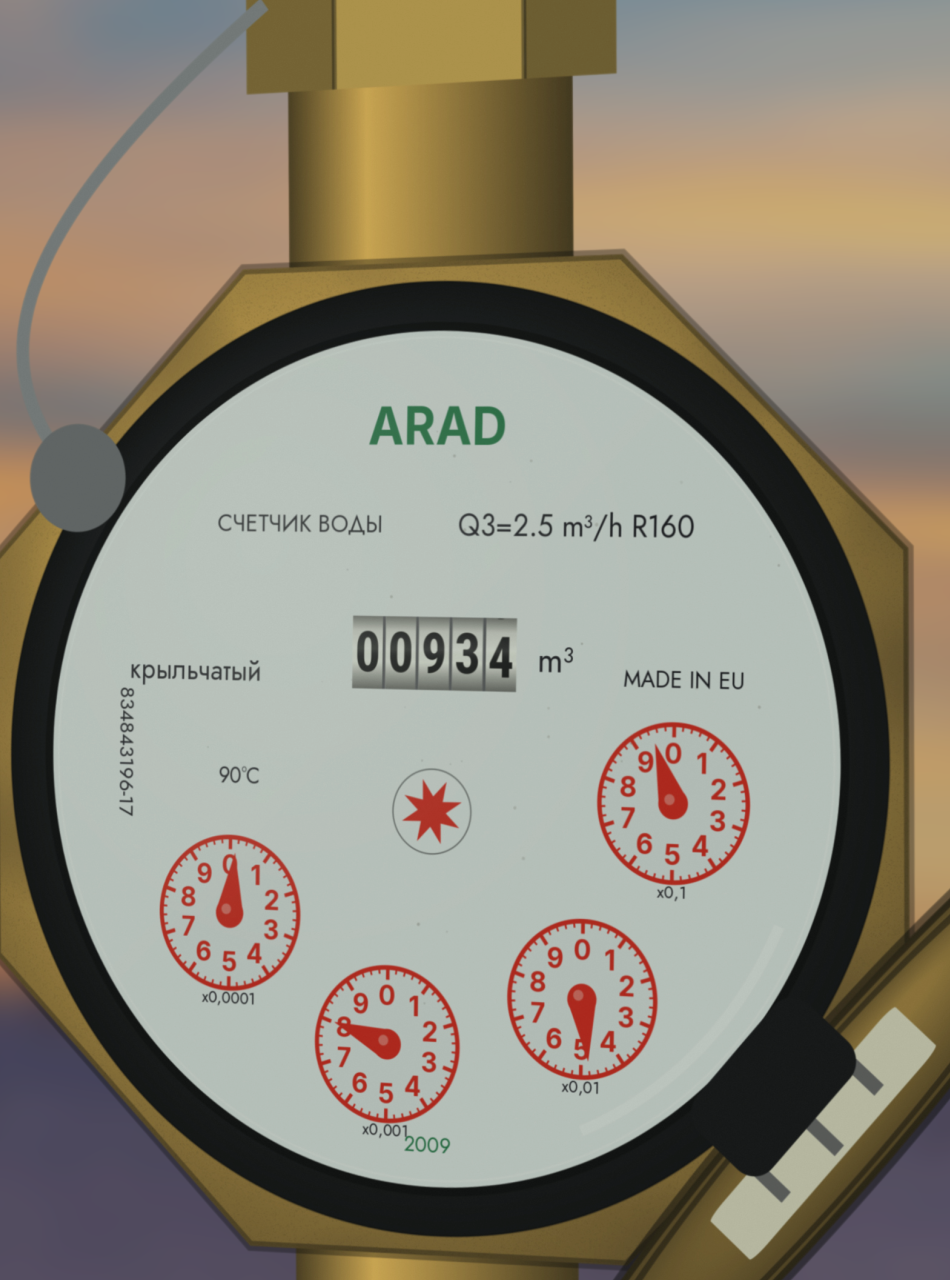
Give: 933.9480,m³
